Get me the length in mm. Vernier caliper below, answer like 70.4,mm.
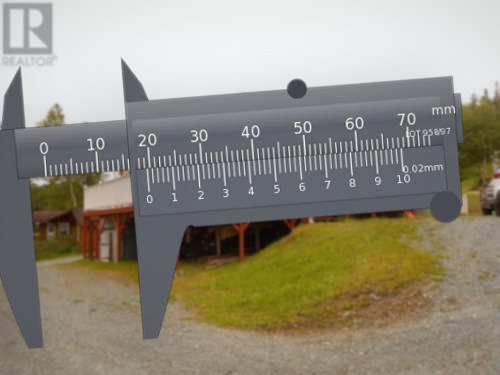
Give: 19.5,mm
